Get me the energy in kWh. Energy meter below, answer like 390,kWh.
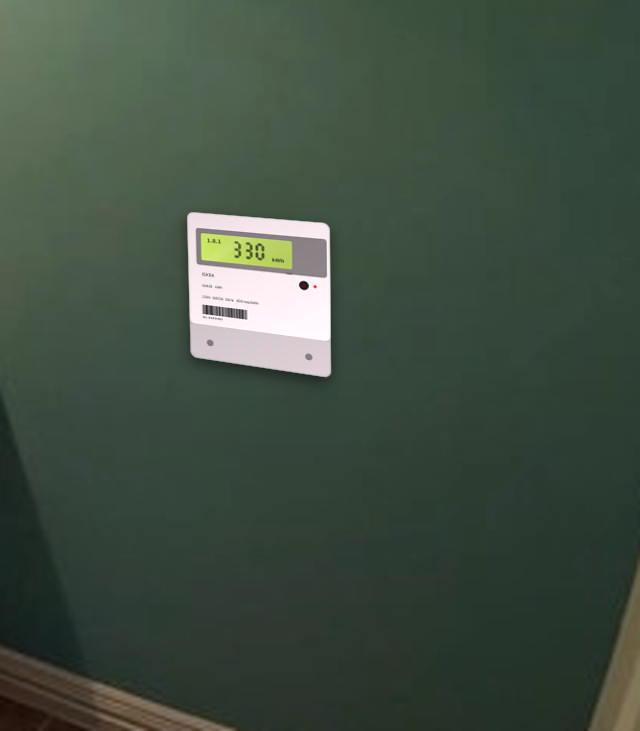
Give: 330,kWh
